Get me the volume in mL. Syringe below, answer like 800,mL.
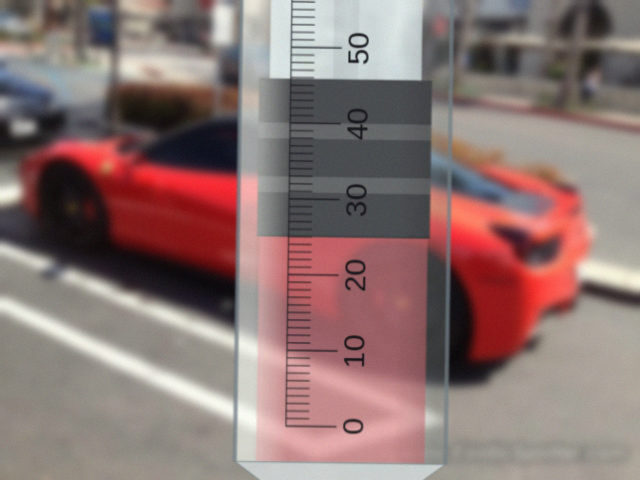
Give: 25,mL
